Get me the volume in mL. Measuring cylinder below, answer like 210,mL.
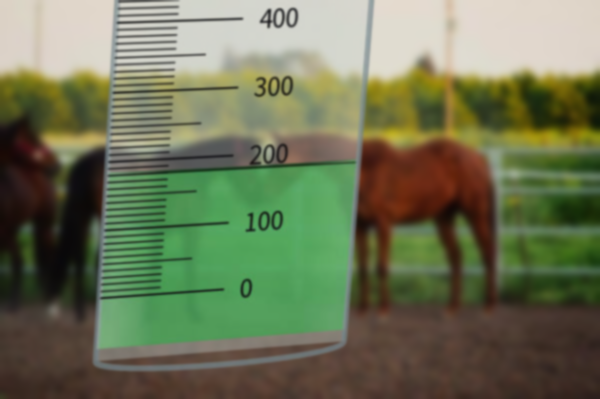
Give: 180,mL
